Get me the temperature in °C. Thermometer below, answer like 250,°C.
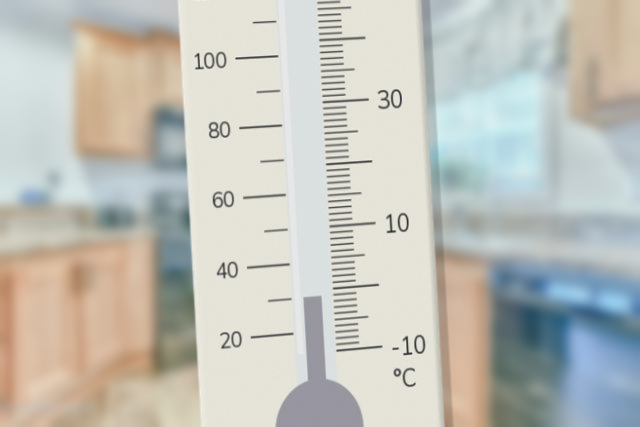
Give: -1,°C
